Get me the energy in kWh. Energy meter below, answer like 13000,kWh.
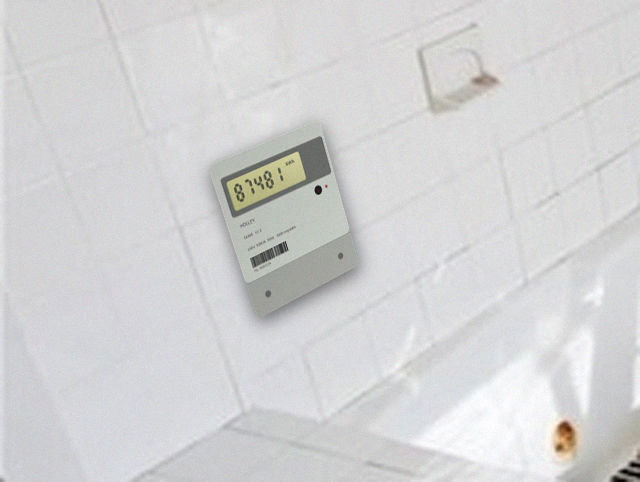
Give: 87481,kWh
